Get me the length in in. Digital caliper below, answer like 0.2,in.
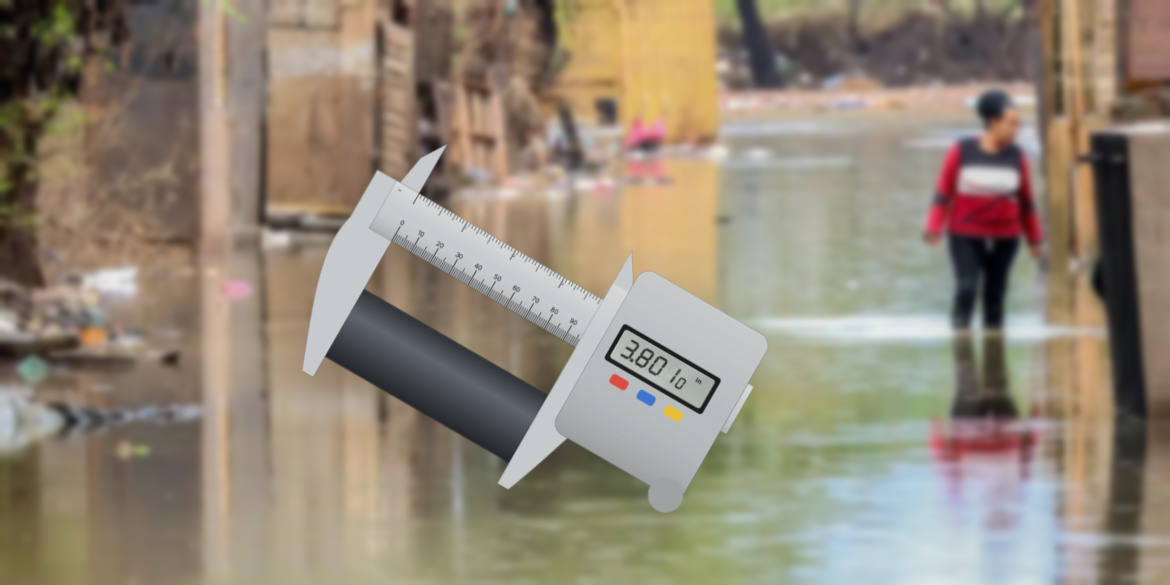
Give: 3.8010,in
